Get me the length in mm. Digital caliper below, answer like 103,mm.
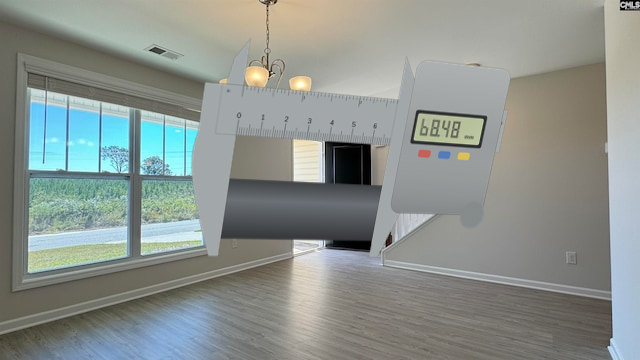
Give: 68.48,mm
